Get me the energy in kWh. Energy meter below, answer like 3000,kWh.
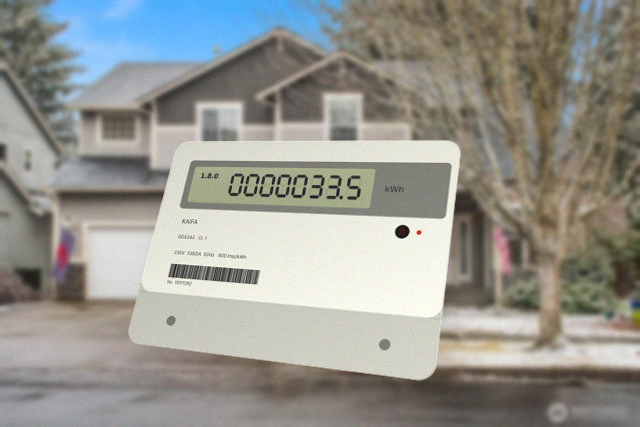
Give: 33.5,kWh
